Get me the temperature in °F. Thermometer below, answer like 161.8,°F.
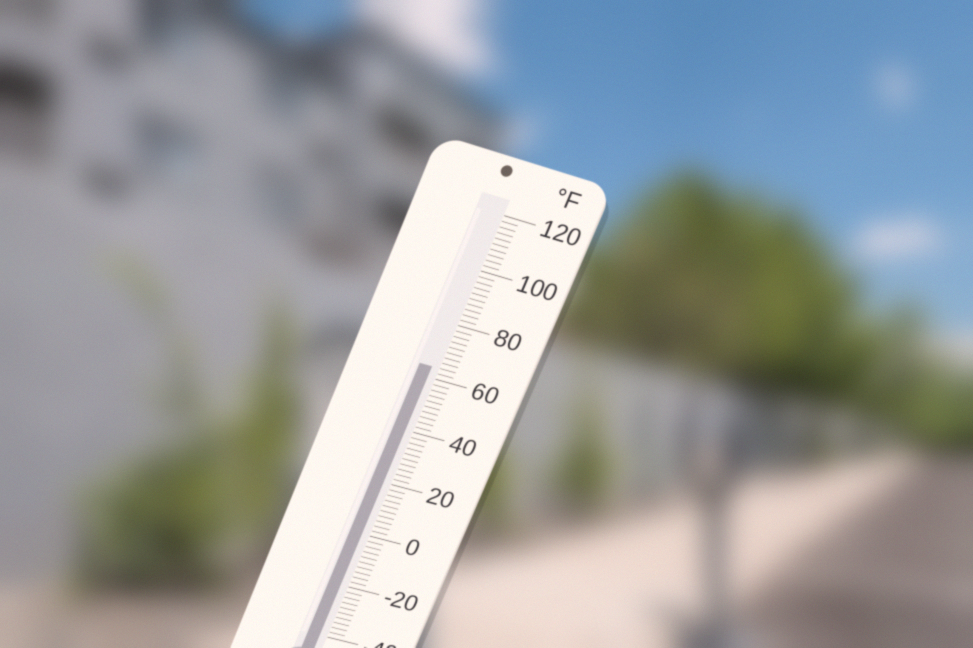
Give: 64,°F
